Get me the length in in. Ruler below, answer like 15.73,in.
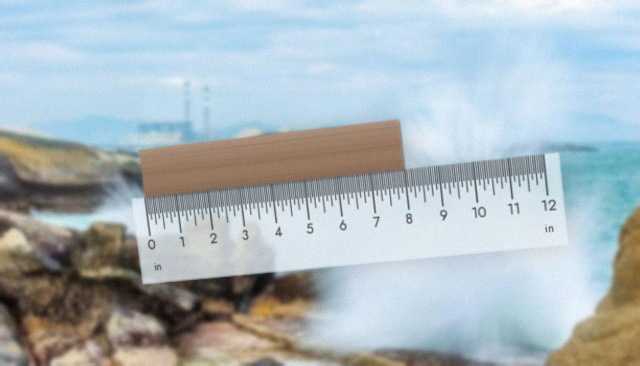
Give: 8,in
